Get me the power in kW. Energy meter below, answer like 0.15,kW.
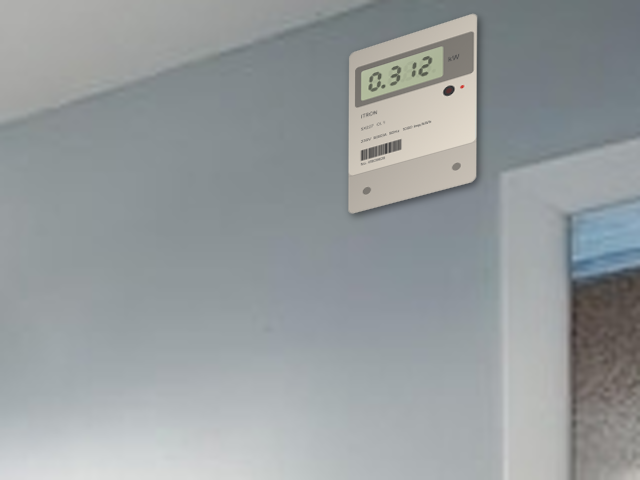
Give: 0.312,kW
